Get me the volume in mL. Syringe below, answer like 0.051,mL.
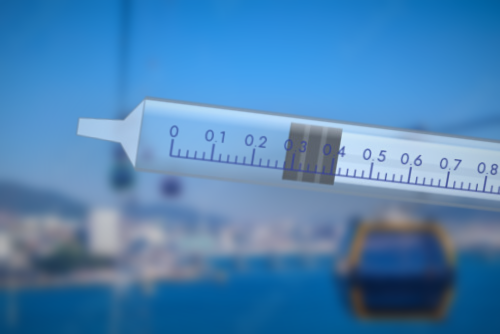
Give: 0.28,mL
